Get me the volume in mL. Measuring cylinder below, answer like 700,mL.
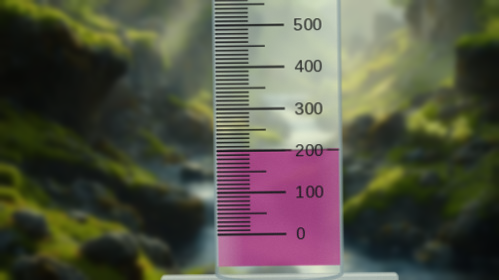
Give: 200,mL
